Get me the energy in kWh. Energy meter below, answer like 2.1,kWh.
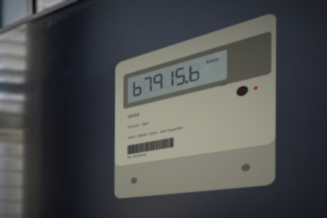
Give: 67915.6,kWh
